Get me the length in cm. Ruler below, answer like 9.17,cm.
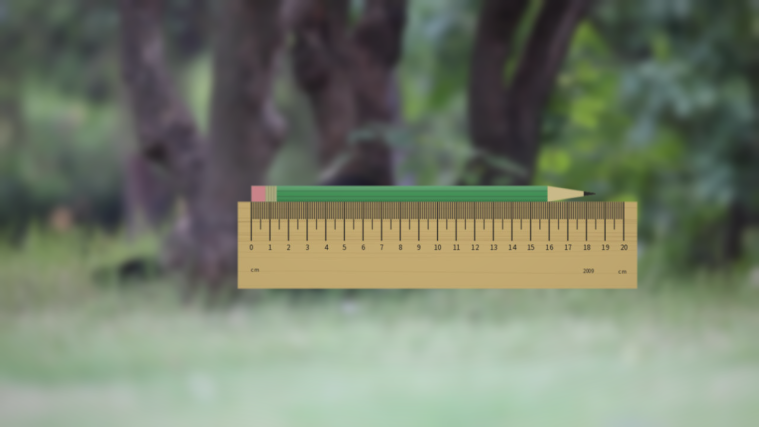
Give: 18.5,cm
